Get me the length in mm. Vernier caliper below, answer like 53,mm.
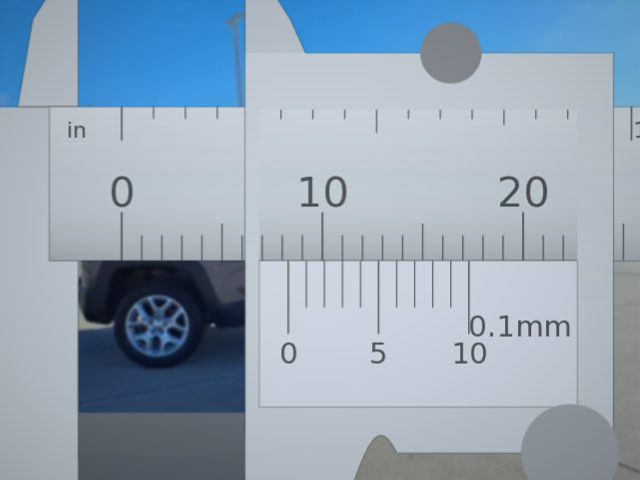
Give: 8.3,mm
